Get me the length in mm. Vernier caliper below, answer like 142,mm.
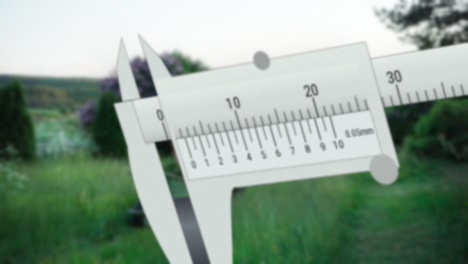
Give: 2.4,mm
